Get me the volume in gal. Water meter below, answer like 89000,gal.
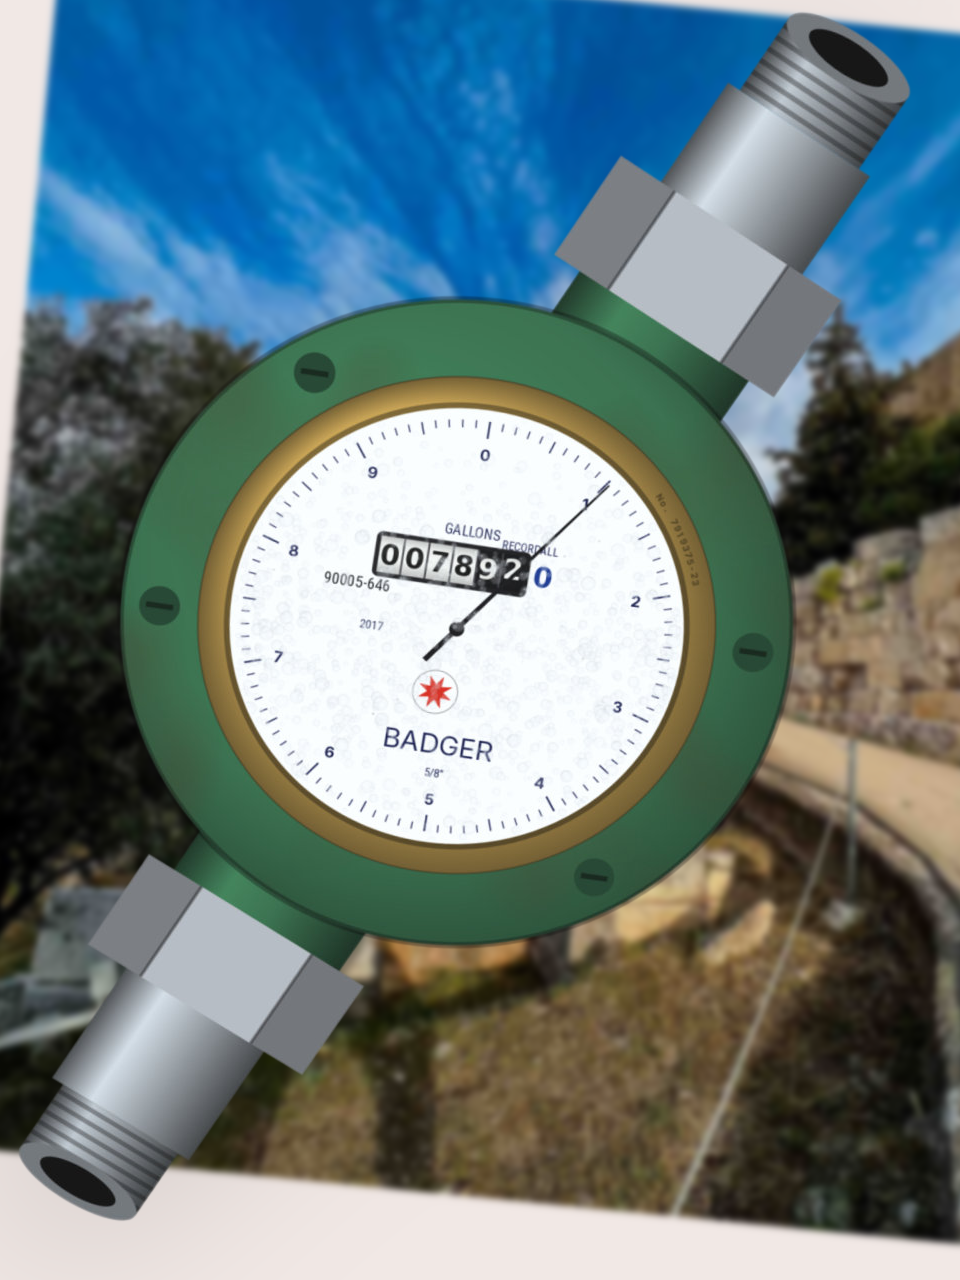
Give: 78921.0,gal
